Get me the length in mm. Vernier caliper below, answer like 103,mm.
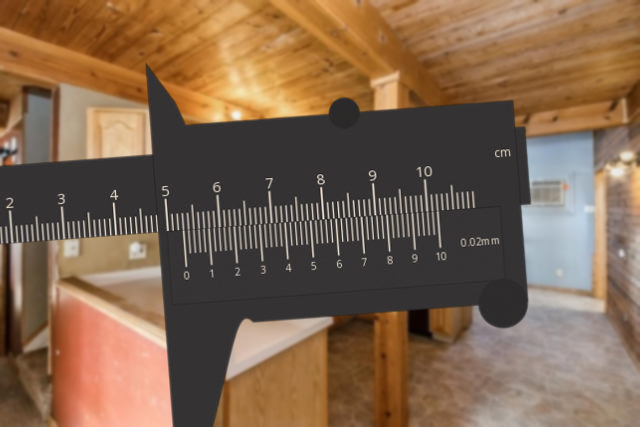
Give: 53.0,mm
